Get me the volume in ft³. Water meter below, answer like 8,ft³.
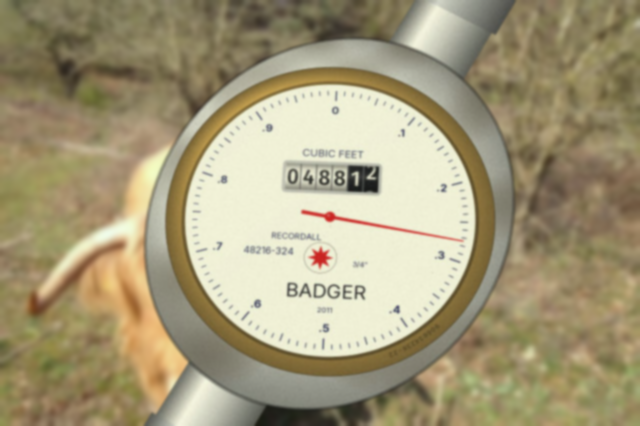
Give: 48812.27,ft³
